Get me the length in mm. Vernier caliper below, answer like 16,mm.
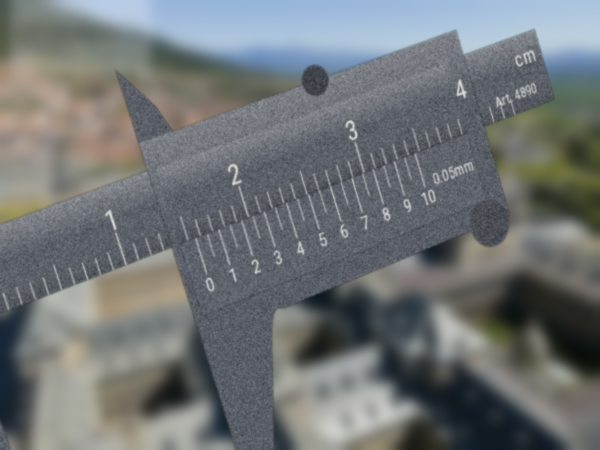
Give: 15.6,mm
